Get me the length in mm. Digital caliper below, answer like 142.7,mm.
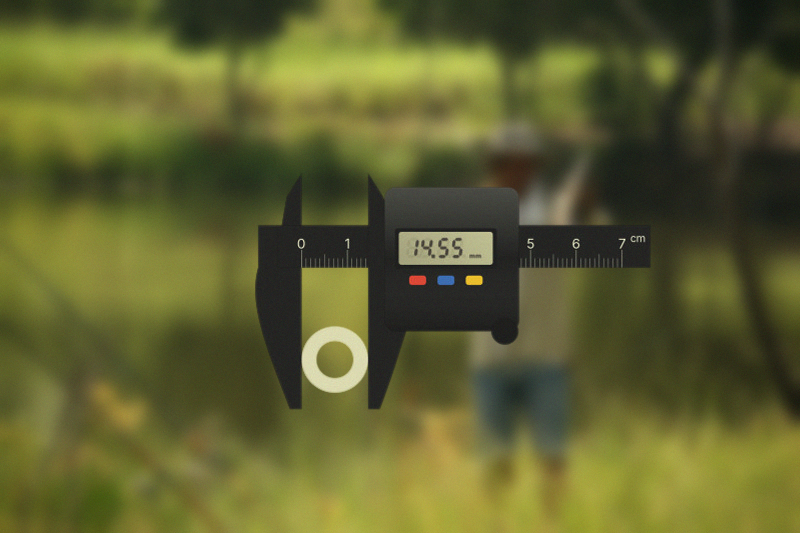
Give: 14.55,mm
